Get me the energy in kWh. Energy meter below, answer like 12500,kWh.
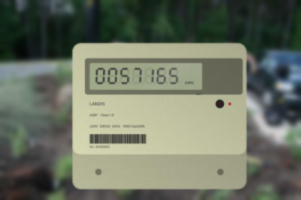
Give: 57165,kWh
